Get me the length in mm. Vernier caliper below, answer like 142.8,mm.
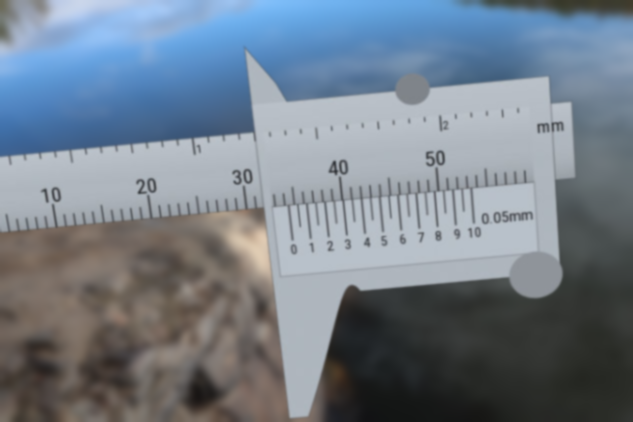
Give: 34.4,mm
